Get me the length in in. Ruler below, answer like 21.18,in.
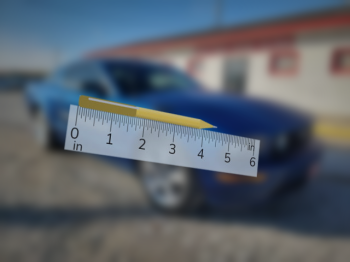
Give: 4.5,in
